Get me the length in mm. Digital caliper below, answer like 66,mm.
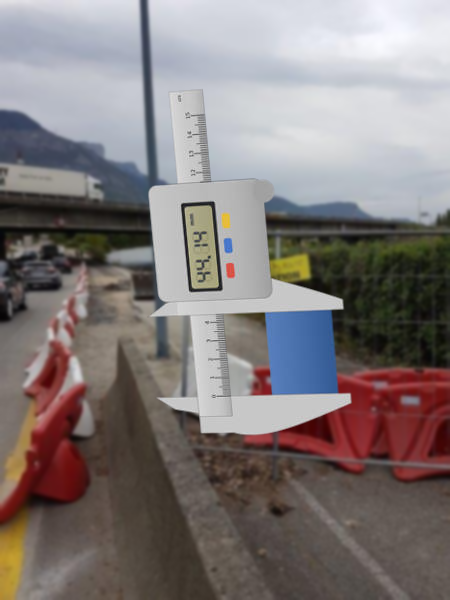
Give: 44.14,mm
